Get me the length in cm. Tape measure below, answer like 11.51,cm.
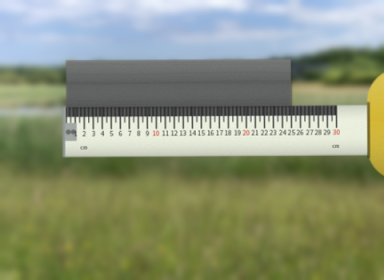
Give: 25,cm
